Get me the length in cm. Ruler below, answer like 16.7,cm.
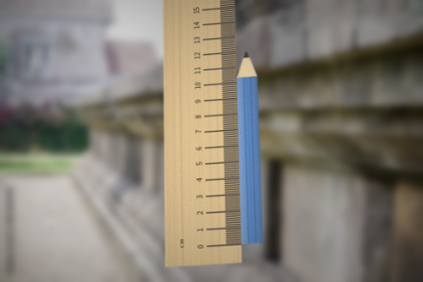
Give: 12,cm
